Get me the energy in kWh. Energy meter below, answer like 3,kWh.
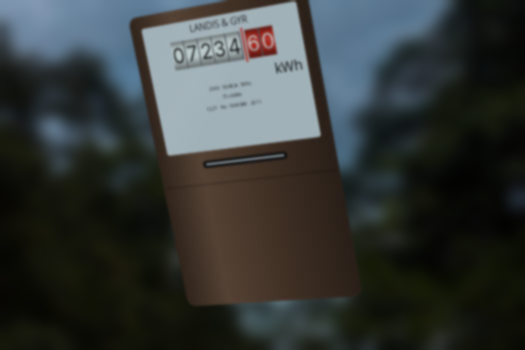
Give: 7234.60,kWh
